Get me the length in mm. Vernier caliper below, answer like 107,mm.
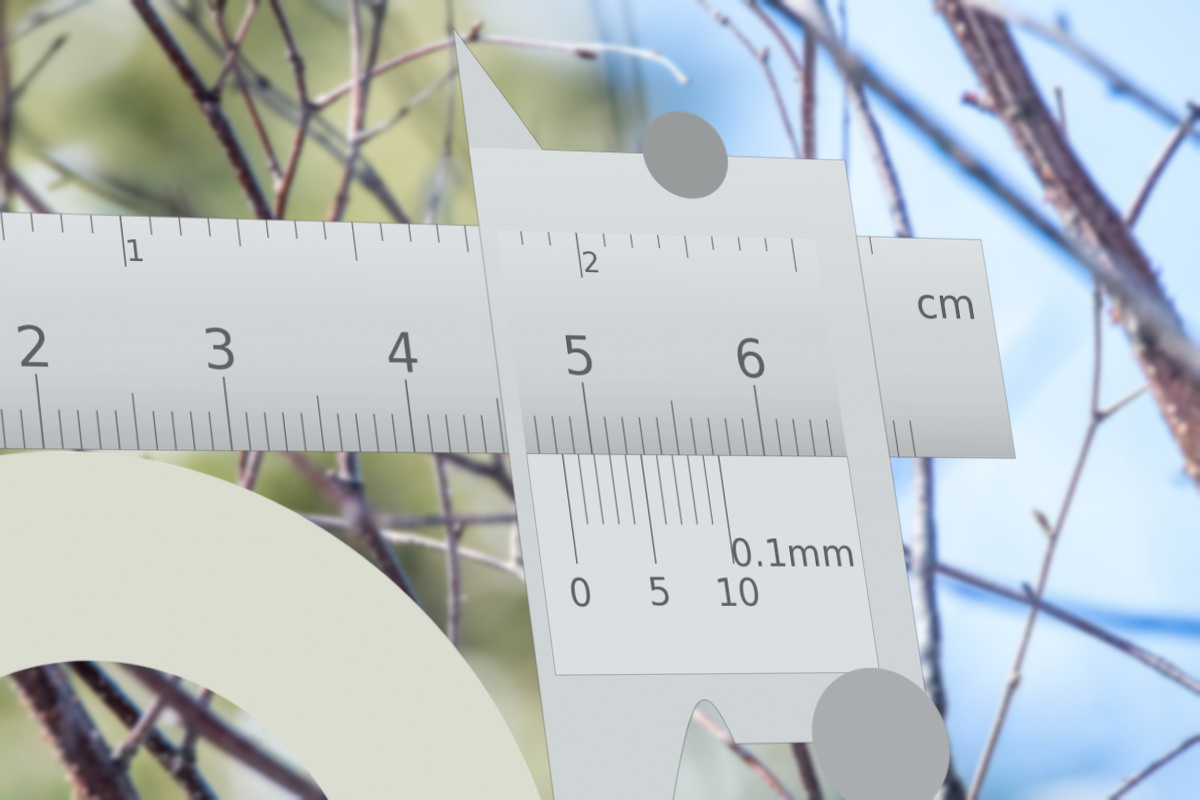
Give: 48.3,mm
